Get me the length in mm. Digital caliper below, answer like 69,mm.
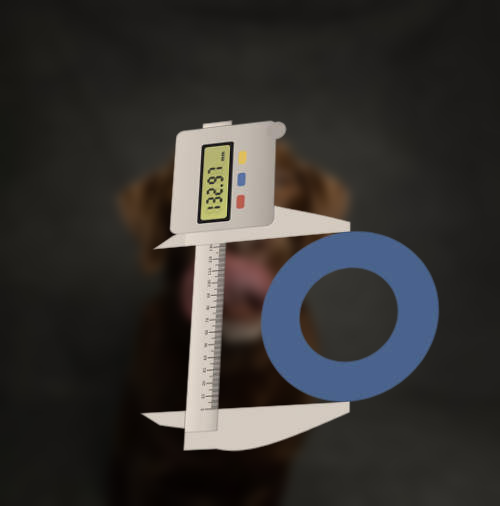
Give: 132.97,mm
